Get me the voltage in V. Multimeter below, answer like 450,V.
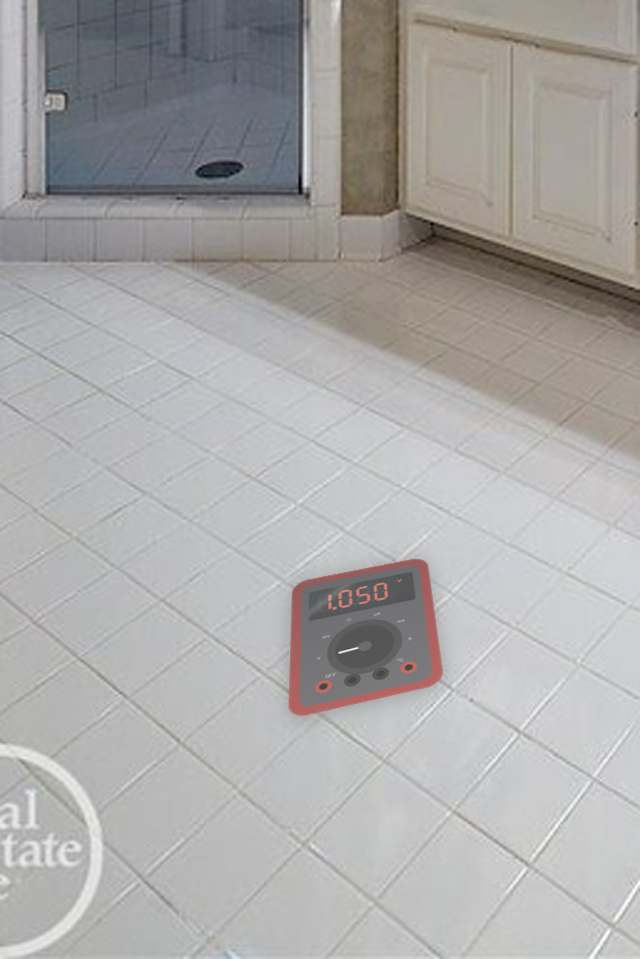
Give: 1.050,V
